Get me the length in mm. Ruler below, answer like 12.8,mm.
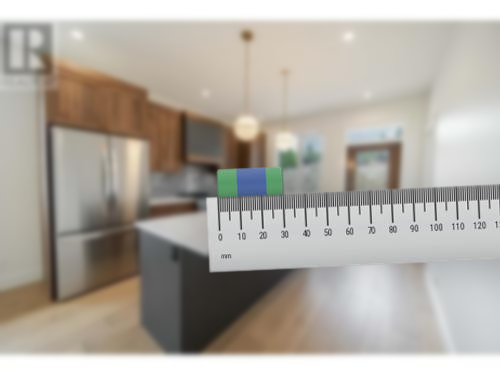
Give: 30,mm
